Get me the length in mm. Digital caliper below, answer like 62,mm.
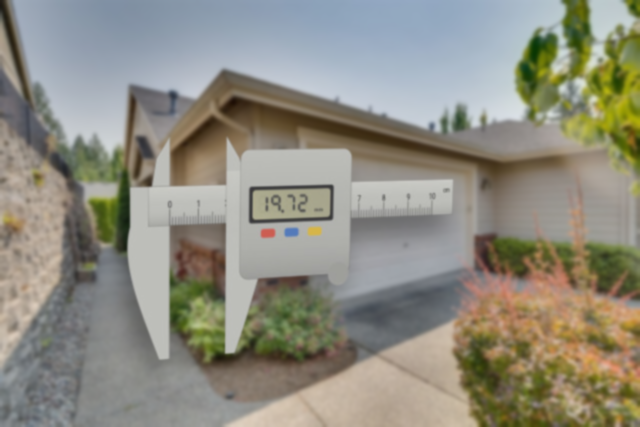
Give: 19.72,mm
